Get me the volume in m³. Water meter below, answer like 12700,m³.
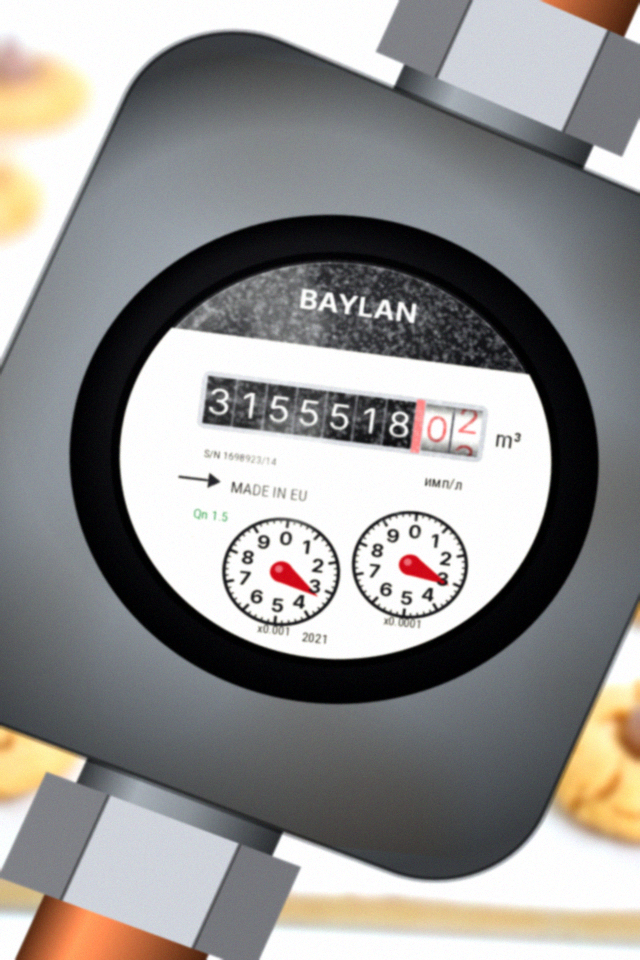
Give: 3155518.0233,m³
